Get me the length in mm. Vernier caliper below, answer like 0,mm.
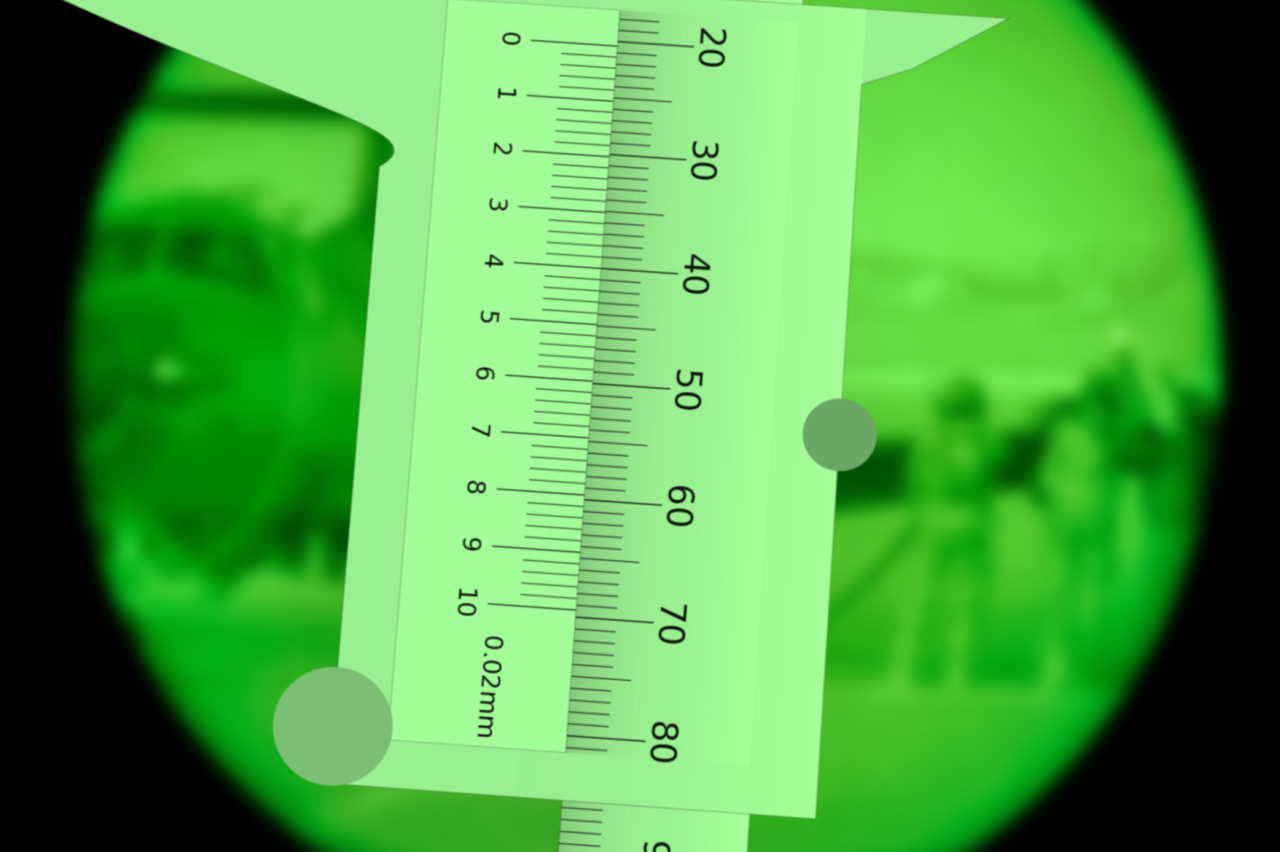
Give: 20.4,mm
